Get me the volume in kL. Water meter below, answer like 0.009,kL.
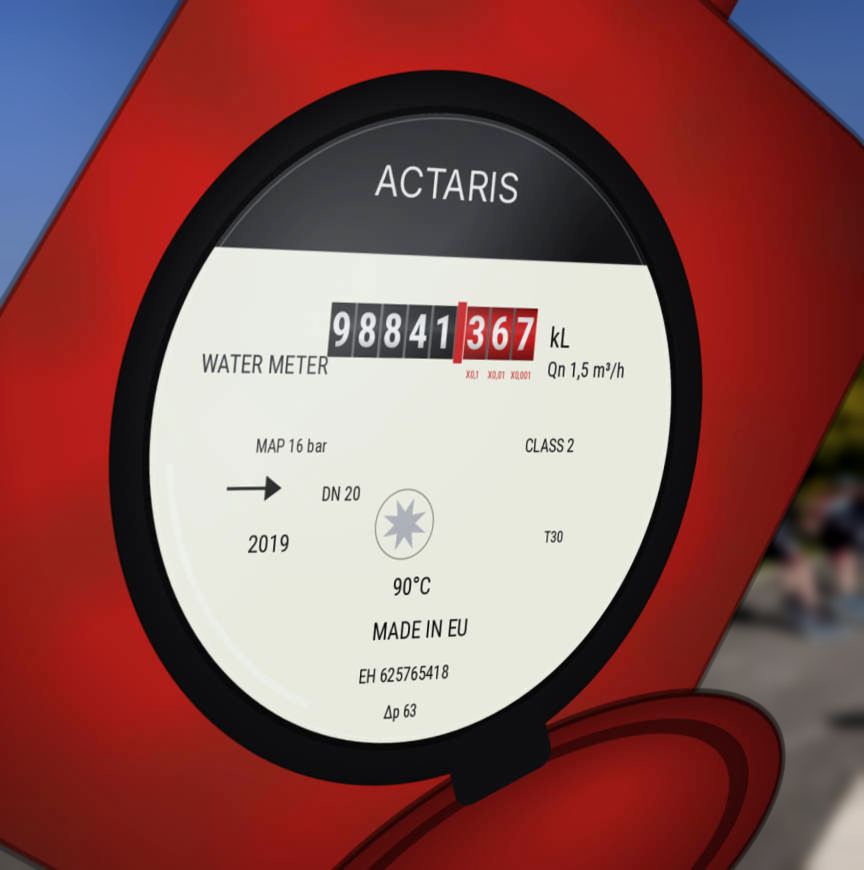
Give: 98841.367,kL
